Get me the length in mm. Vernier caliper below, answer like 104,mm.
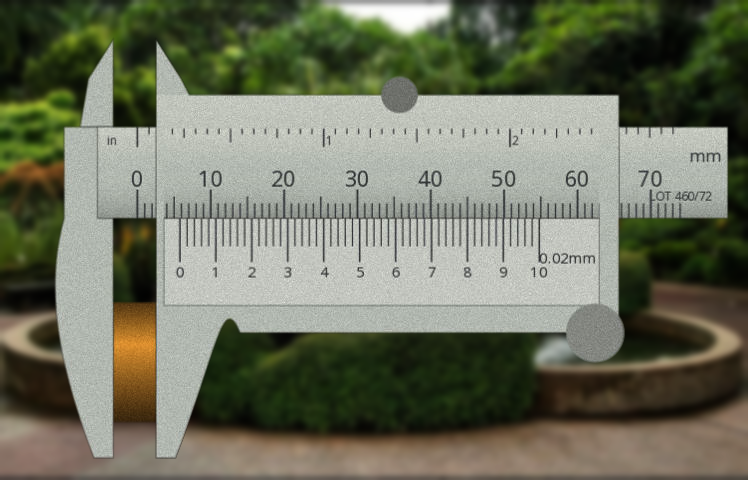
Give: 5.8,mm
